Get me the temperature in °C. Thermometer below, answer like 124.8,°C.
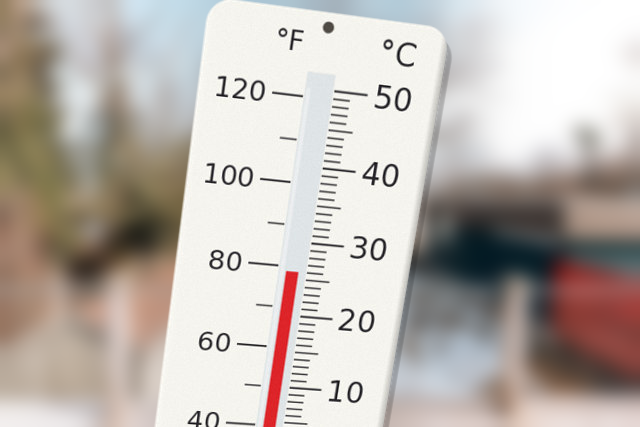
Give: 26,°C
